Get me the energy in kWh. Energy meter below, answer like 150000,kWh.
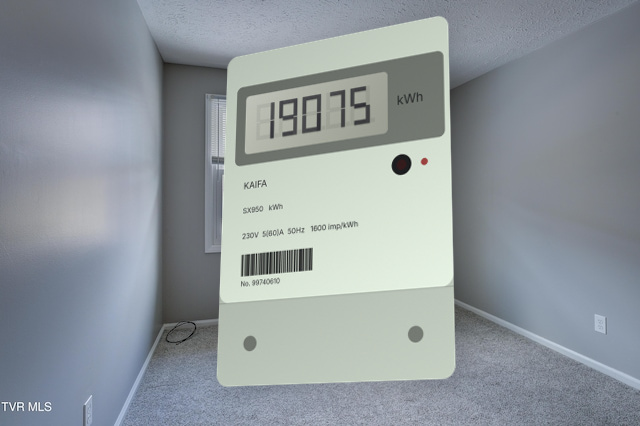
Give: 19075,kWh
